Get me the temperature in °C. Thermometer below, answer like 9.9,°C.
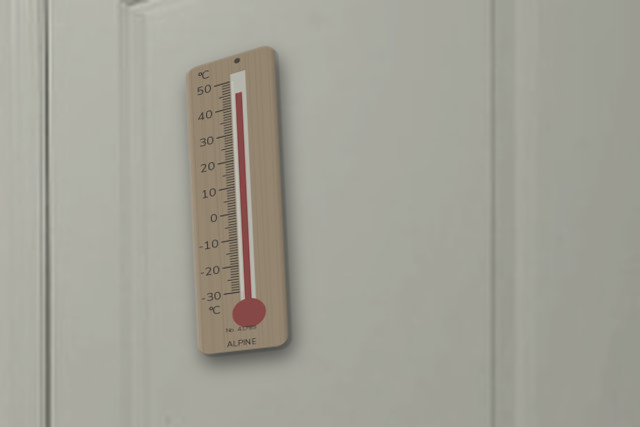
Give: 45,°C
